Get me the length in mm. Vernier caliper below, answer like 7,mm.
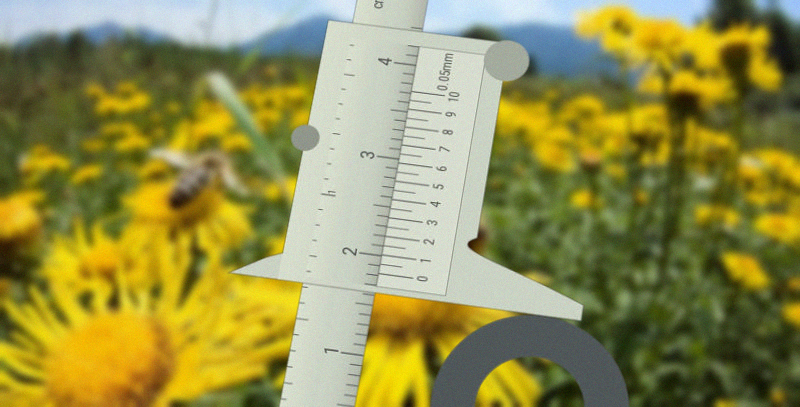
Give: 18.2,mm
